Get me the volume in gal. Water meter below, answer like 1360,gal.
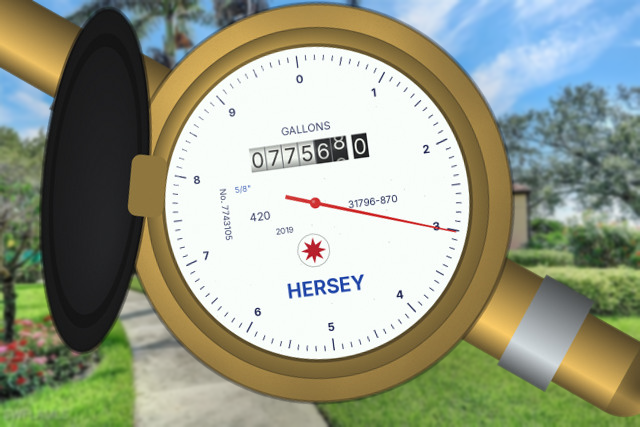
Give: 775683.0,gal
